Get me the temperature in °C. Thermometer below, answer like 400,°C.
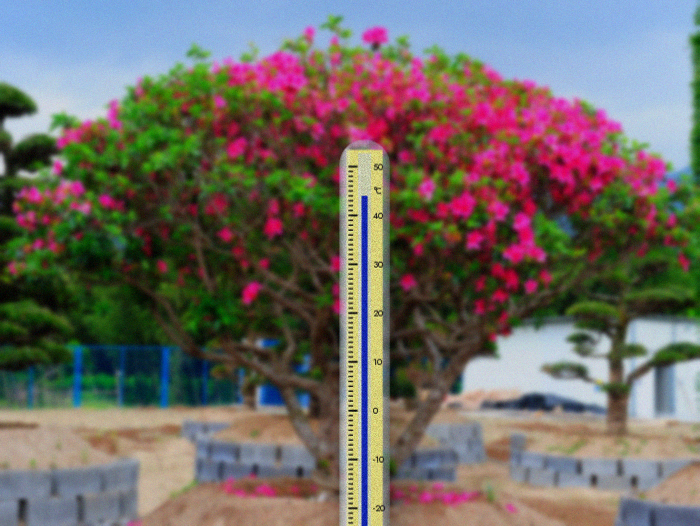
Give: 44,°C
